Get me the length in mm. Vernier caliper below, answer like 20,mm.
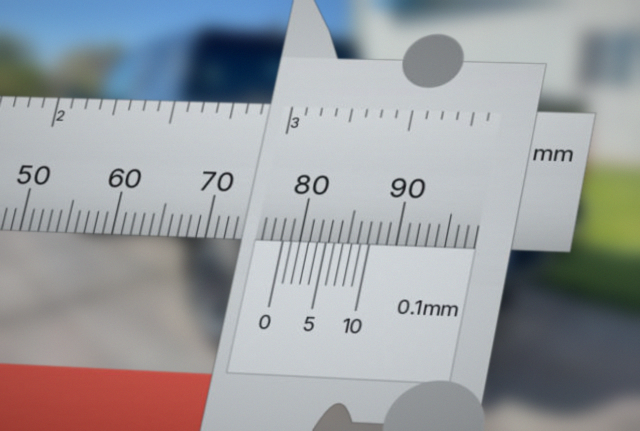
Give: 78.2,mm
